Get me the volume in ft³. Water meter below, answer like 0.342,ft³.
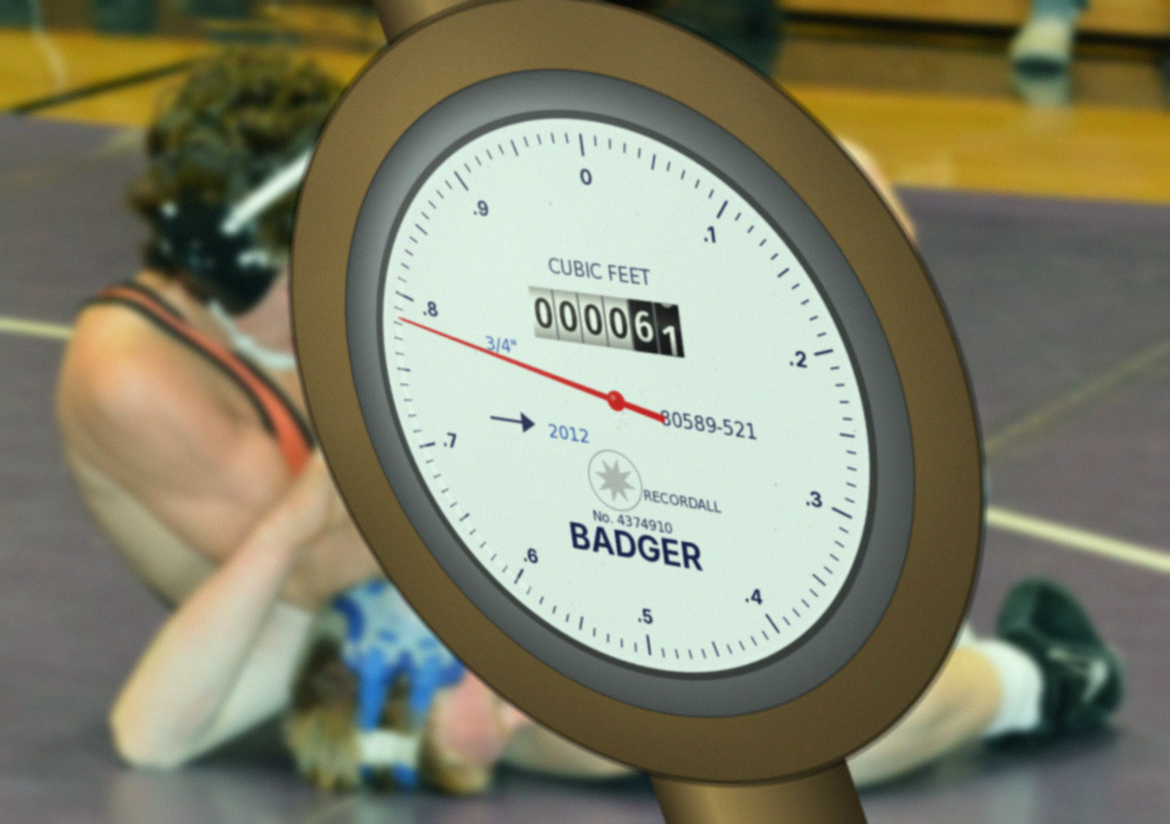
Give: 60.78,ft³
